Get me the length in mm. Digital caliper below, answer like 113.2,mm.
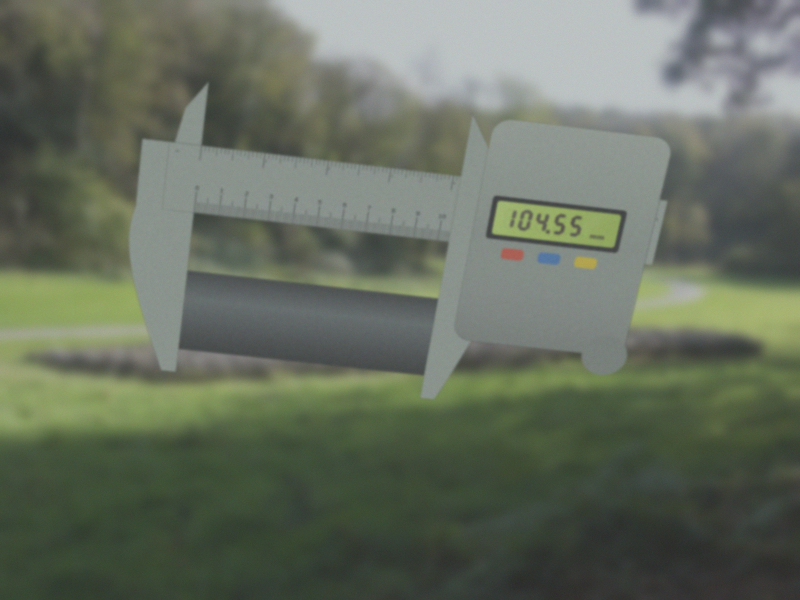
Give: 104.55,mm
